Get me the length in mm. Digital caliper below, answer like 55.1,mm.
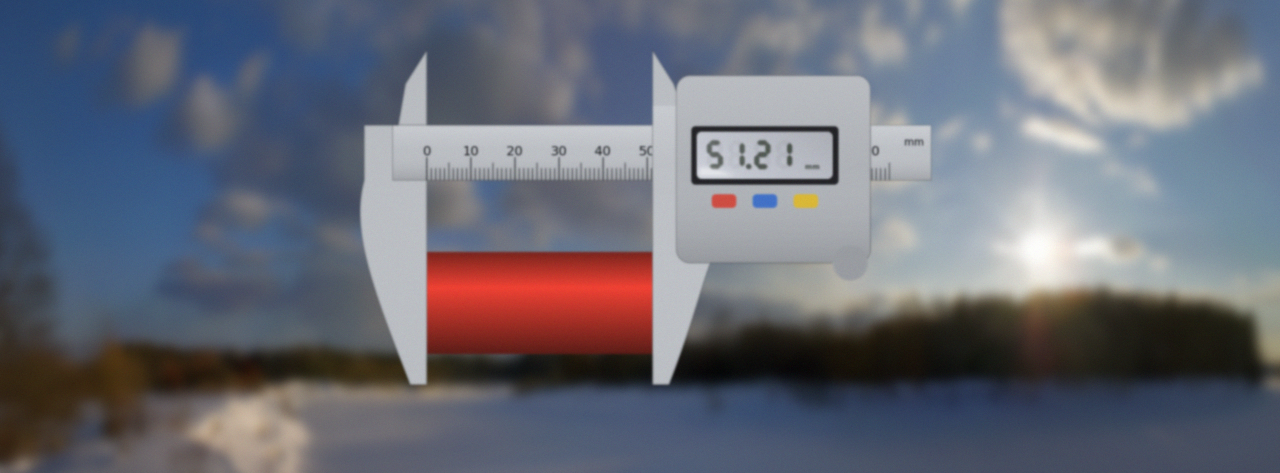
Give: 51.21,mm
